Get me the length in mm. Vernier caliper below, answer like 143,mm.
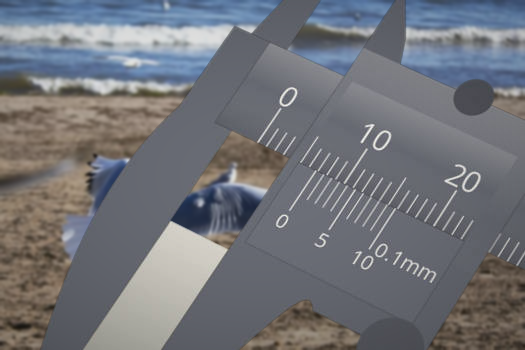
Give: 6.8,mm
